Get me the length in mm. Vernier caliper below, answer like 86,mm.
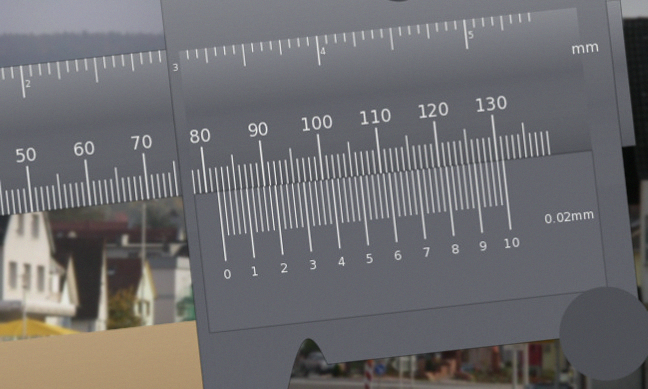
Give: 82.0,mm
